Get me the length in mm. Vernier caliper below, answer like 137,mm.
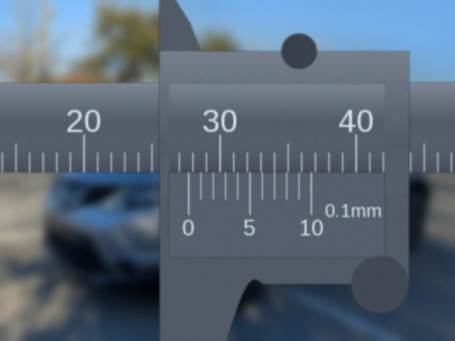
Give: 27.7,mm
